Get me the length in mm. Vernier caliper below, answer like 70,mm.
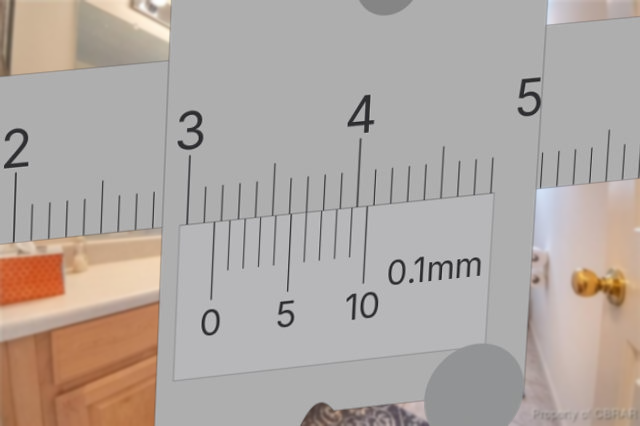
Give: 31.6,mm
